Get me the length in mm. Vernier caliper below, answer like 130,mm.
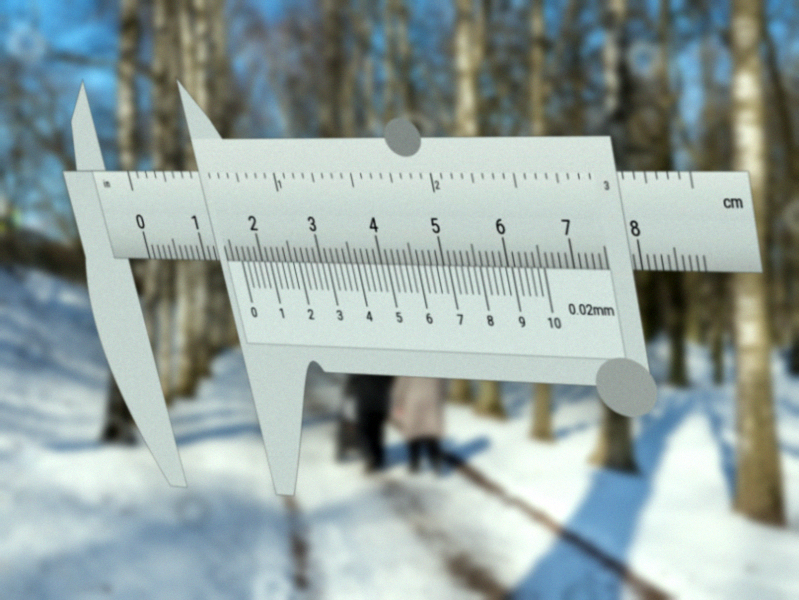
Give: 16.5,mm
